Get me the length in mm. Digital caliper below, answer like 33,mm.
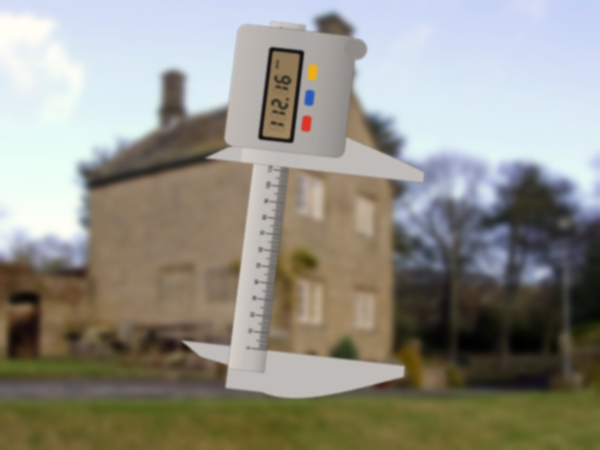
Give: 112.16,mm
